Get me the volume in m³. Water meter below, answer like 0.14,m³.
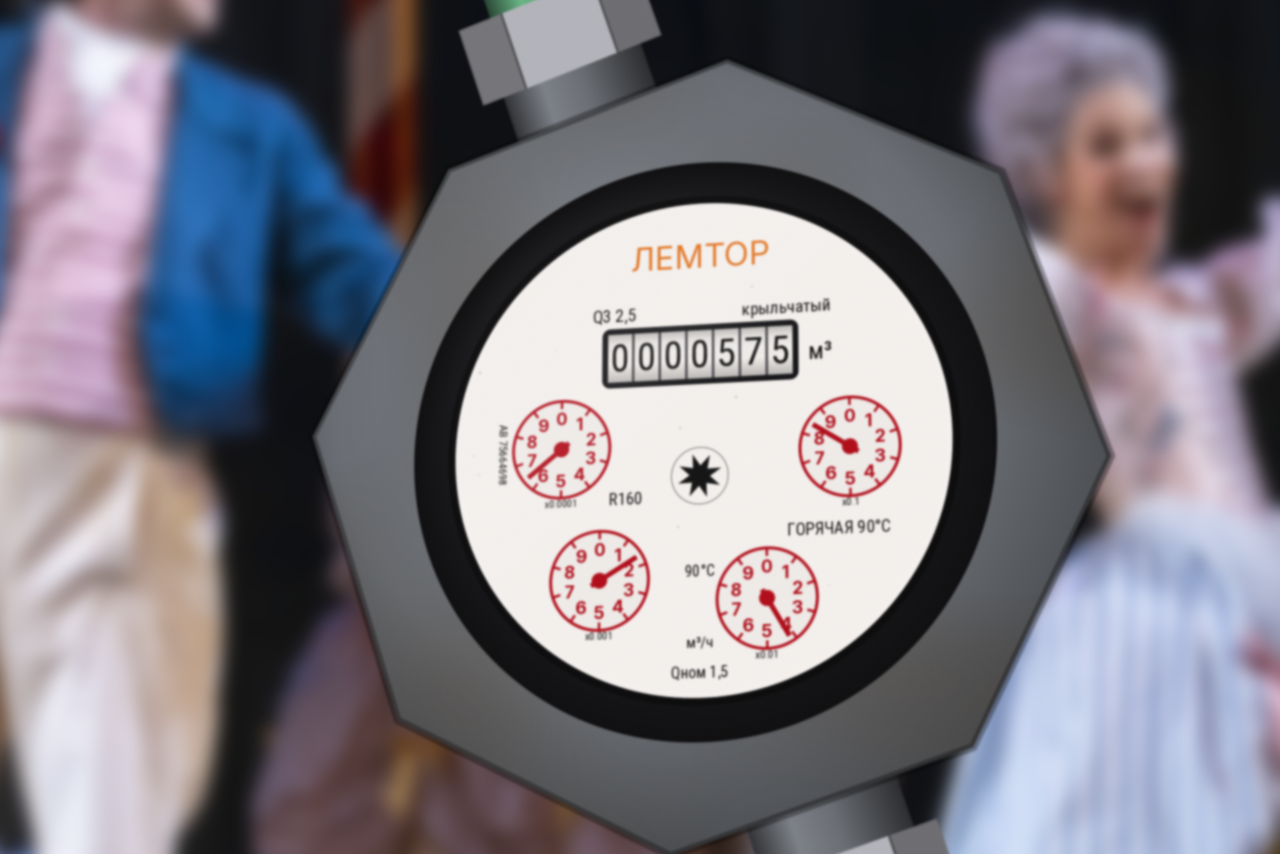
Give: 575.8416,m³
